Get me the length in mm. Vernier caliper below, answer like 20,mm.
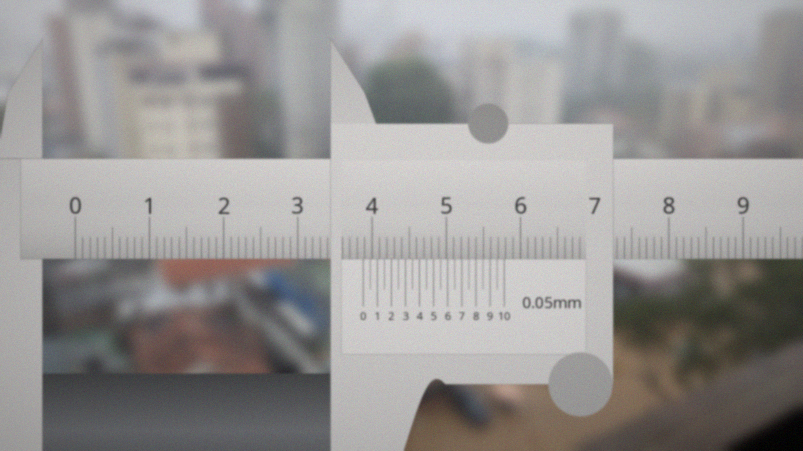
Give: 38.8,mm
